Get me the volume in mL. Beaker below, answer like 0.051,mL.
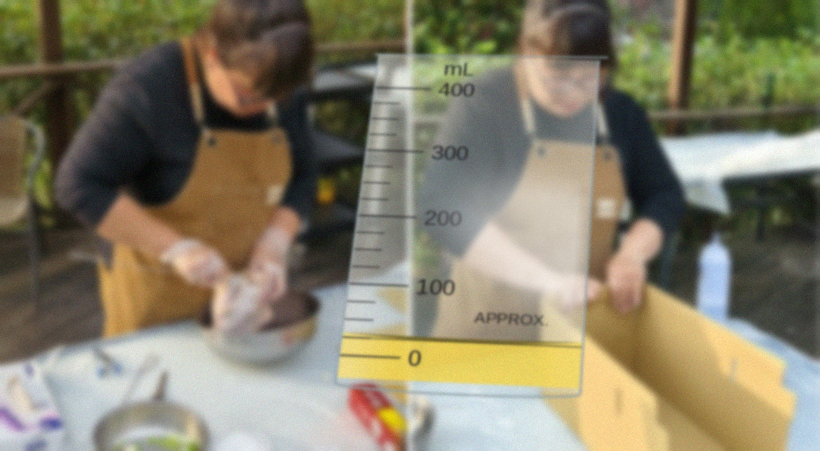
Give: 25,mL
